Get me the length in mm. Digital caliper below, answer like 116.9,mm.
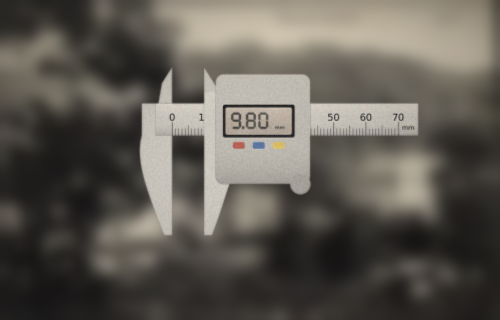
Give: 9.80,mm
